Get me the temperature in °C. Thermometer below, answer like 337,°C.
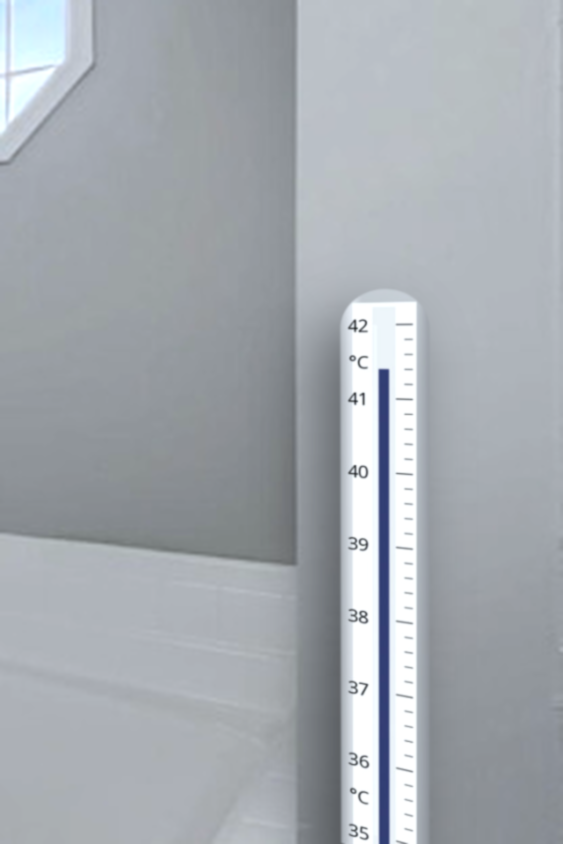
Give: 41.4,°C
